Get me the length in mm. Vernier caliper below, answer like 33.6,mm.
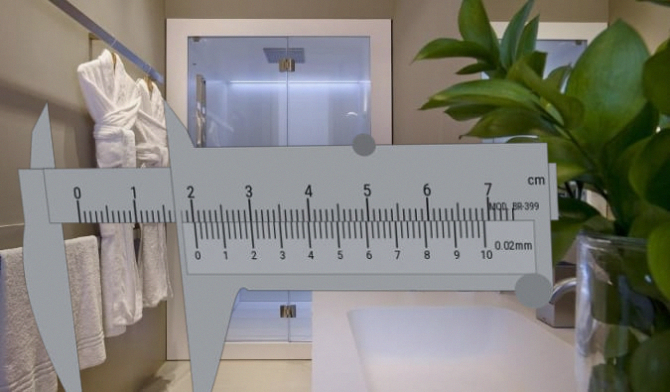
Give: 20.2,mm
